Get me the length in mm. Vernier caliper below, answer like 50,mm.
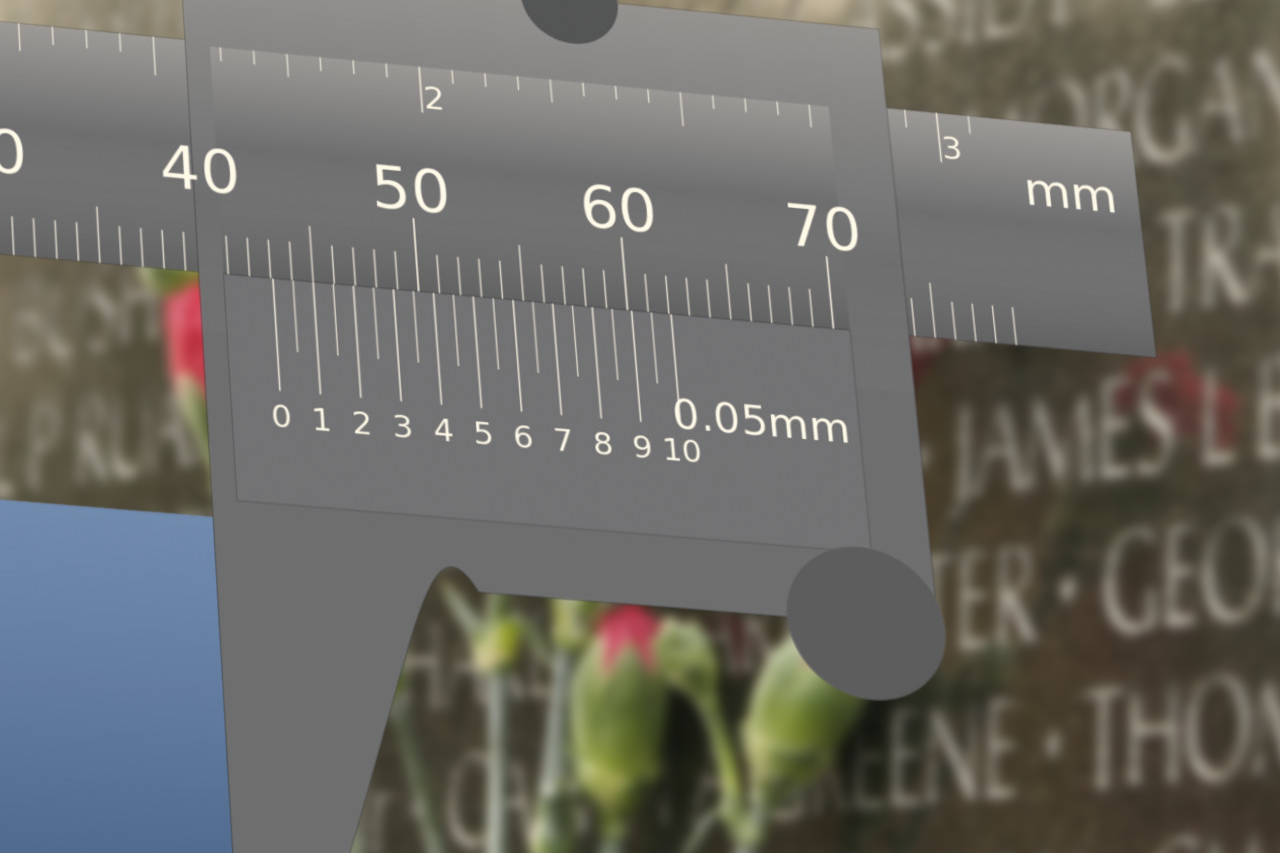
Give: 43.1,mm
